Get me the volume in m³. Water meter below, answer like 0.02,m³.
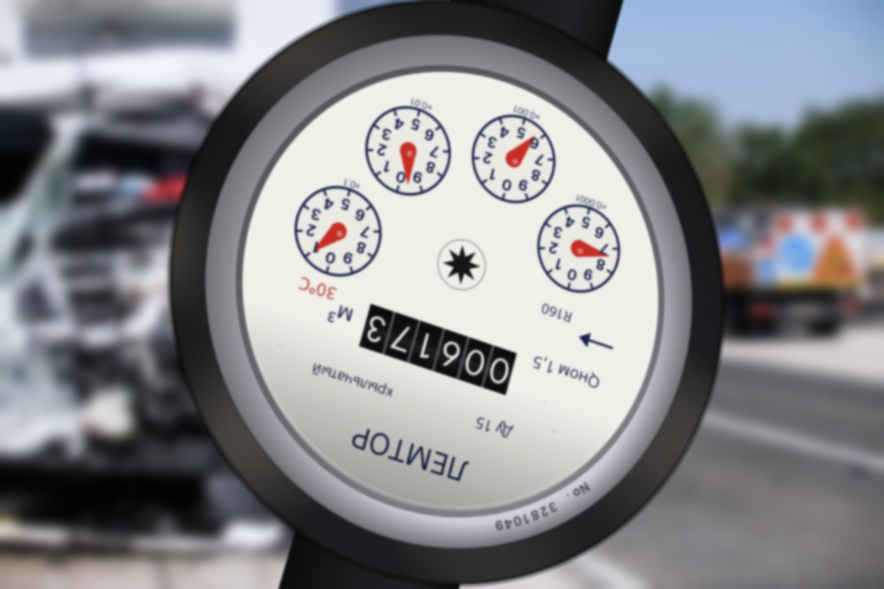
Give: 6173.0957,m³
